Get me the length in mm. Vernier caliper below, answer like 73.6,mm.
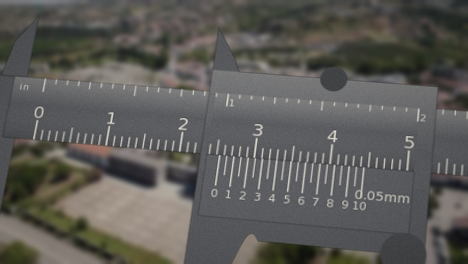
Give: 25.4,mm
